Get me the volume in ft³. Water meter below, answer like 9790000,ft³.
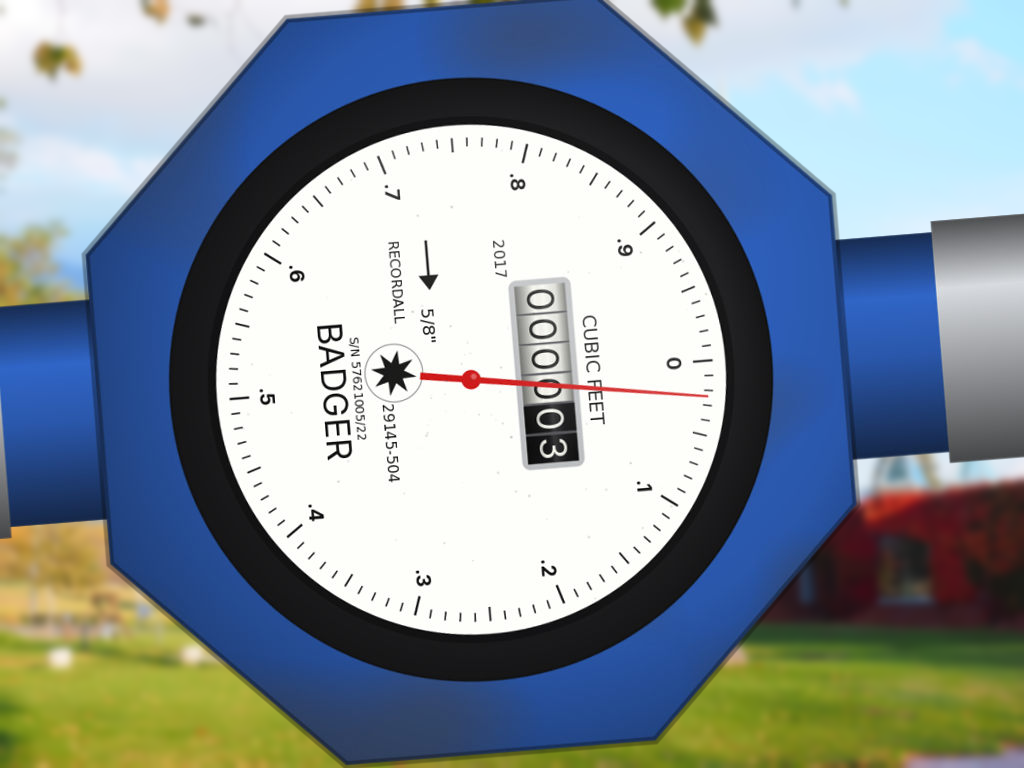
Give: 3.02,ft³
